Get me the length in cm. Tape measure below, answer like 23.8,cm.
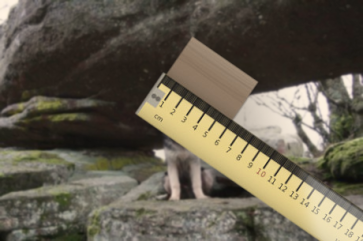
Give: 6,cm
